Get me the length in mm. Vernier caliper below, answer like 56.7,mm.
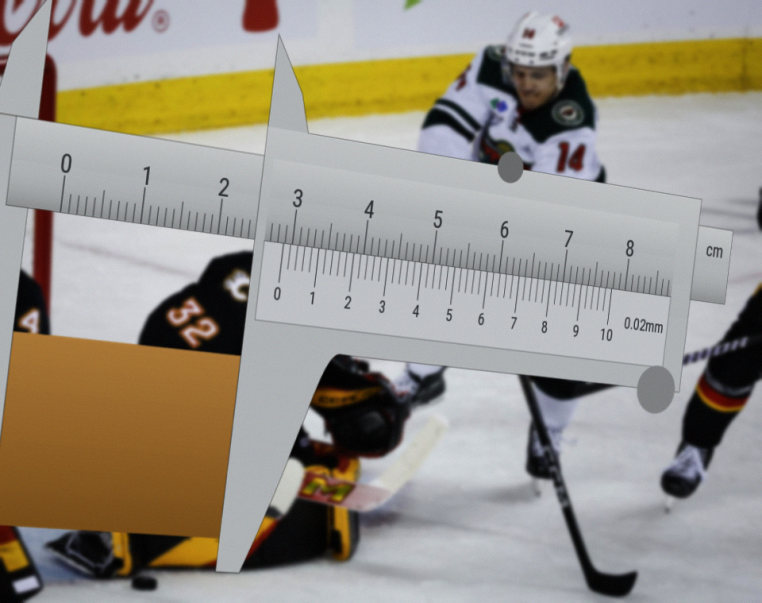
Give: 28.8,mm
